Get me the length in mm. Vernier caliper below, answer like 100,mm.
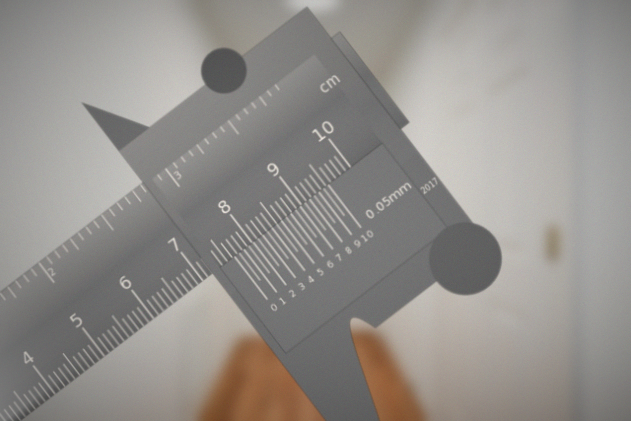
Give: 76.4,mm
